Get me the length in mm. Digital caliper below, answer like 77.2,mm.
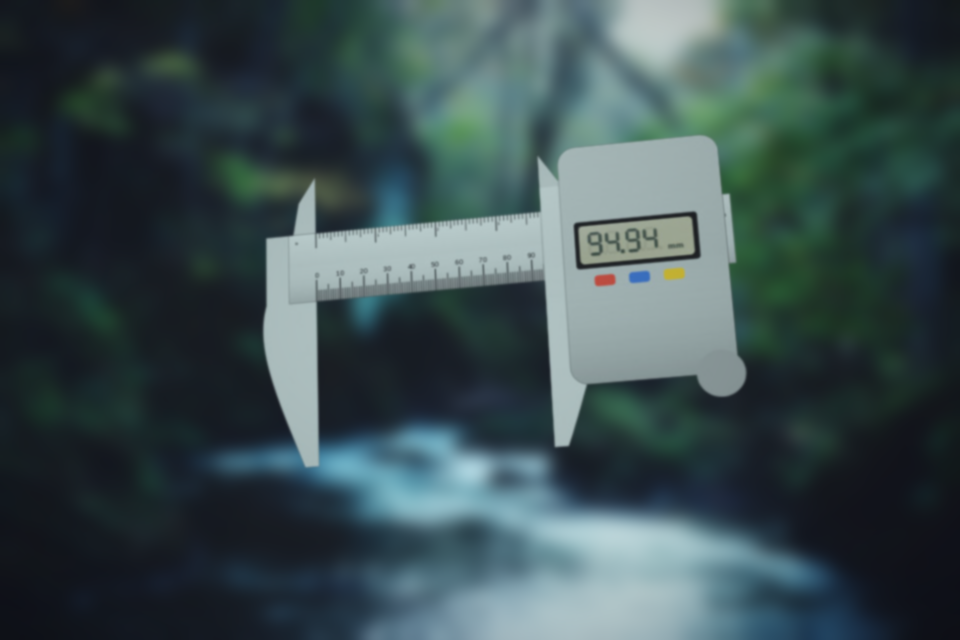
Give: 94.94,mm
